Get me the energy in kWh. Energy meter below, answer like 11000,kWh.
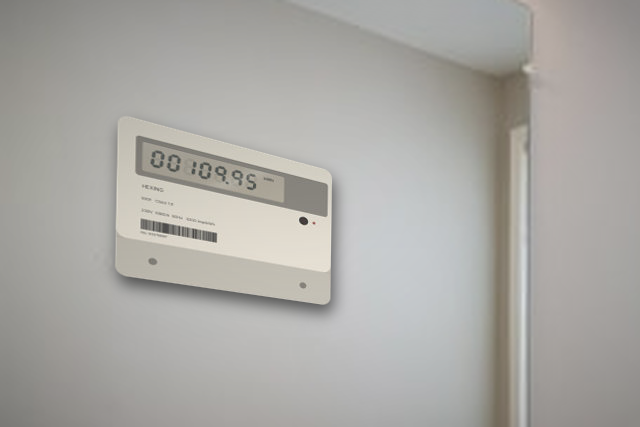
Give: 109.95,kWh
